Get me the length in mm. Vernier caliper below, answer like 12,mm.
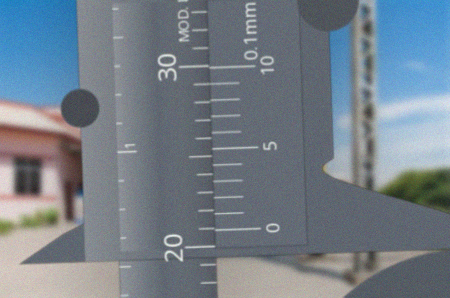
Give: 20.9,mm
